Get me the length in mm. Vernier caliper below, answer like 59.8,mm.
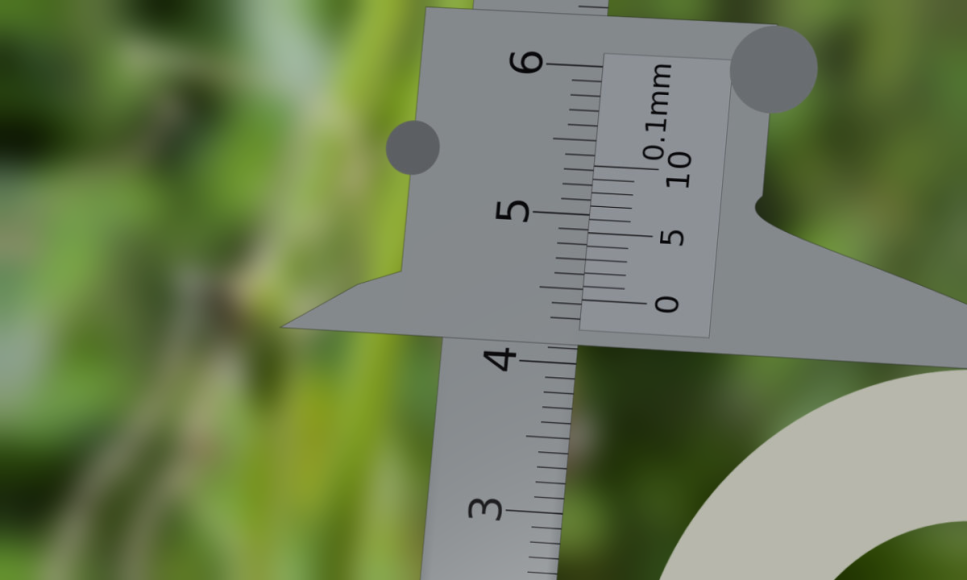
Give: 44.3,mm
